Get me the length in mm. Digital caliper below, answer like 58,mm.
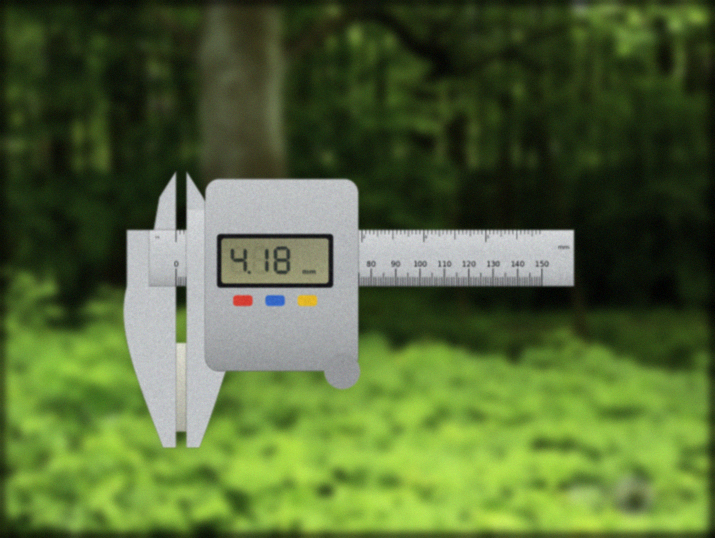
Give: 4.18,mm
